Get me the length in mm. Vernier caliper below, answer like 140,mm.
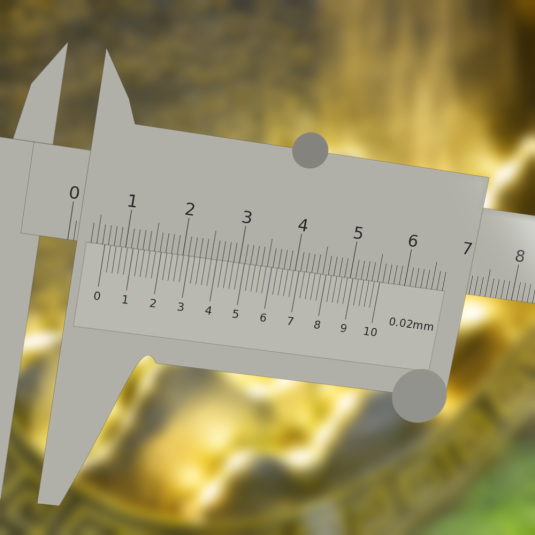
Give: 6.4,mm
